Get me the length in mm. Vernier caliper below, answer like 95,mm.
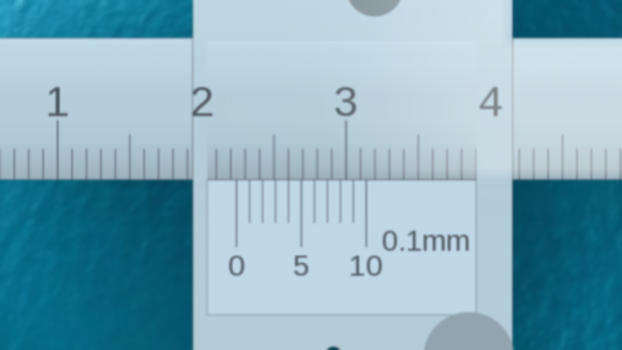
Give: 22.4,mm
